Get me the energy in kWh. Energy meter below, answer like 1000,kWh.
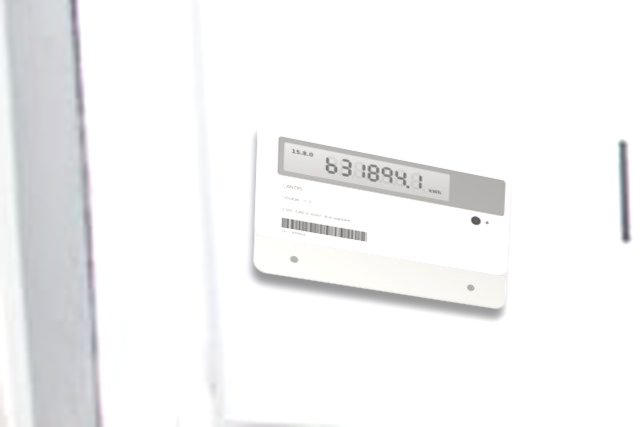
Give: 631894.1,kWh
